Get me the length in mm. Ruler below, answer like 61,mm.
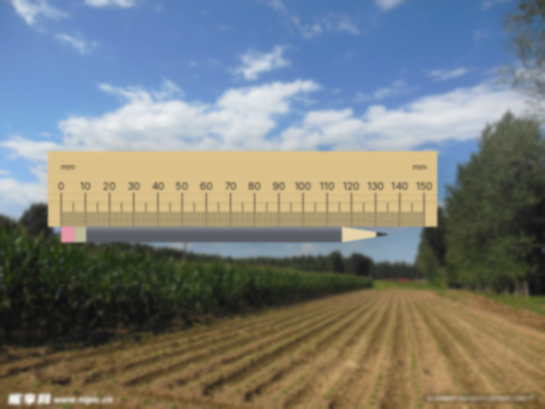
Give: 135,mm
